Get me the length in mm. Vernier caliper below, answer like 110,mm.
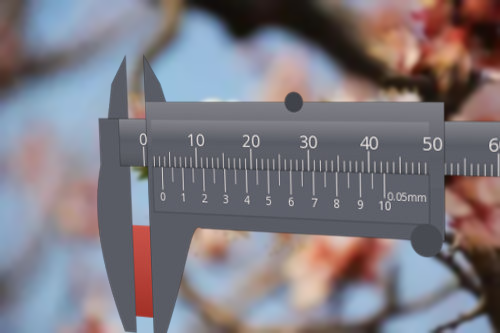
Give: 3.5,mm
